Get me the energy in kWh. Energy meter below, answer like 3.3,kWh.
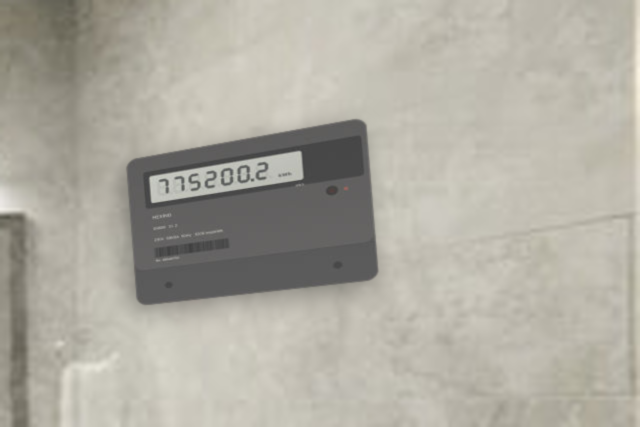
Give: 775200.2,kWh
